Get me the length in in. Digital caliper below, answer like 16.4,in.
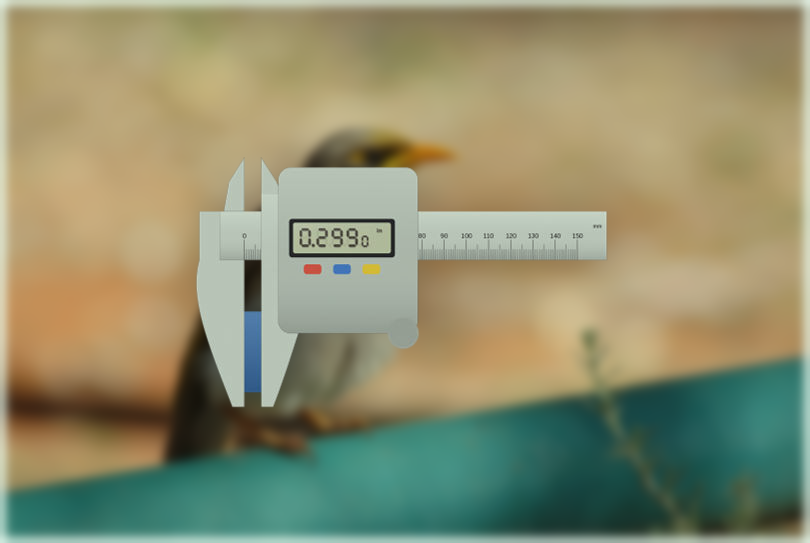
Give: 0.2990,in
